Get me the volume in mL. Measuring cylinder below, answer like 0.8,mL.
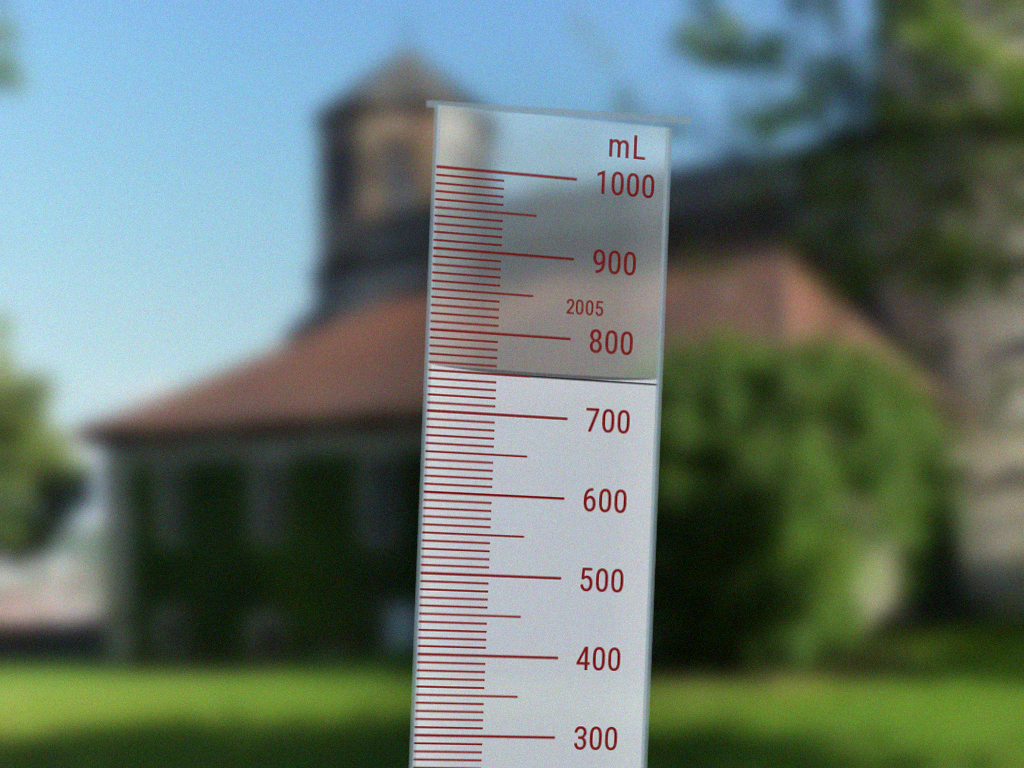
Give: 750,mL
